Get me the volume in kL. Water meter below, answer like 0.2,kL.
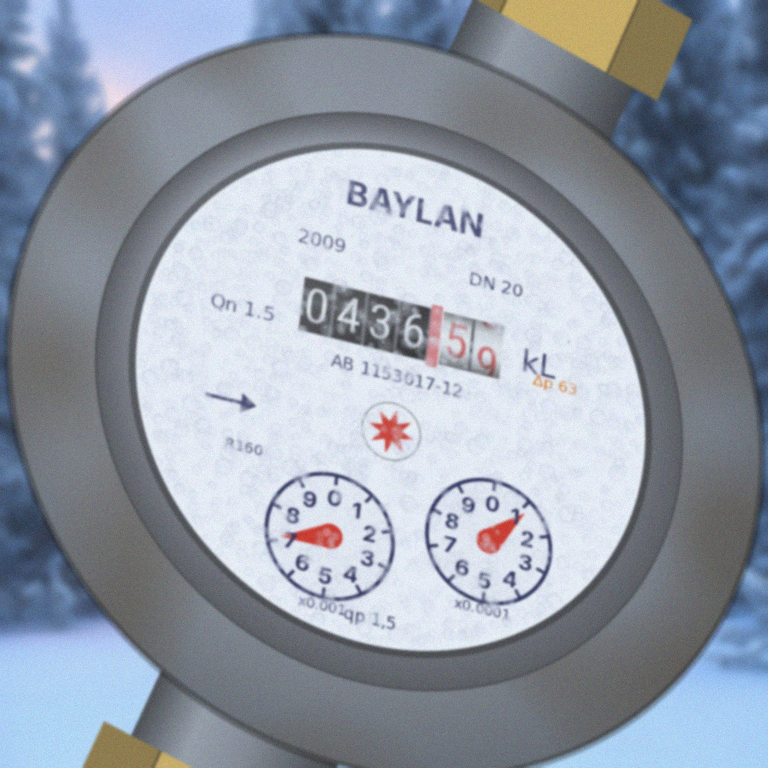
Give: 436.5871,kL
